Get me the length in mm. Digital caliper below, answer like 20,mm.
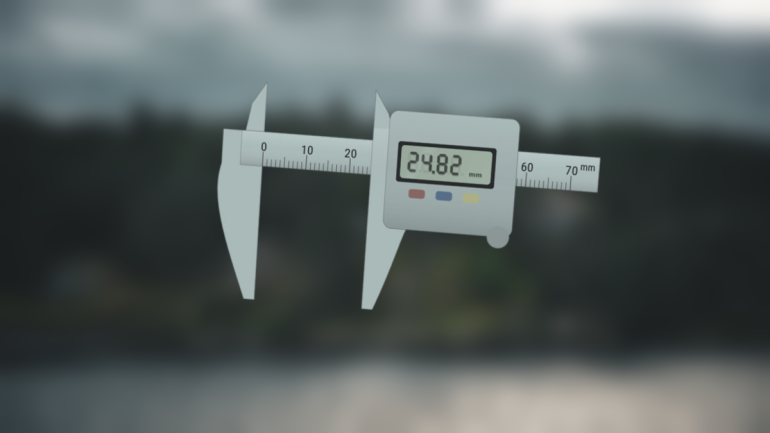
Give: 24.82,mm
